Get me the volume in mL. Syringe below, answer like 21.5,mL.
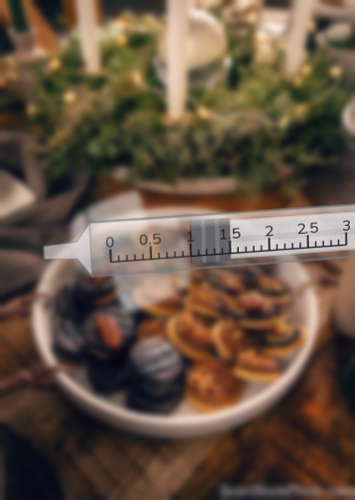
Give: 1,mL
